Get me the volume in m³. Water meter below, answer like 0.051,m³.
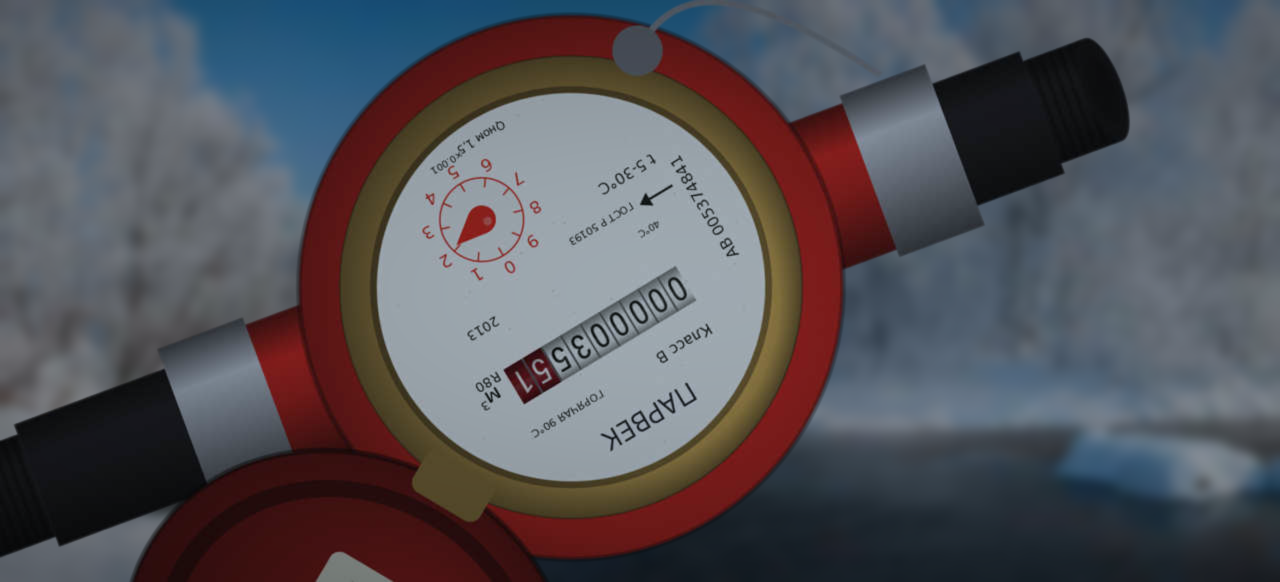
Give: 35.512,m³
